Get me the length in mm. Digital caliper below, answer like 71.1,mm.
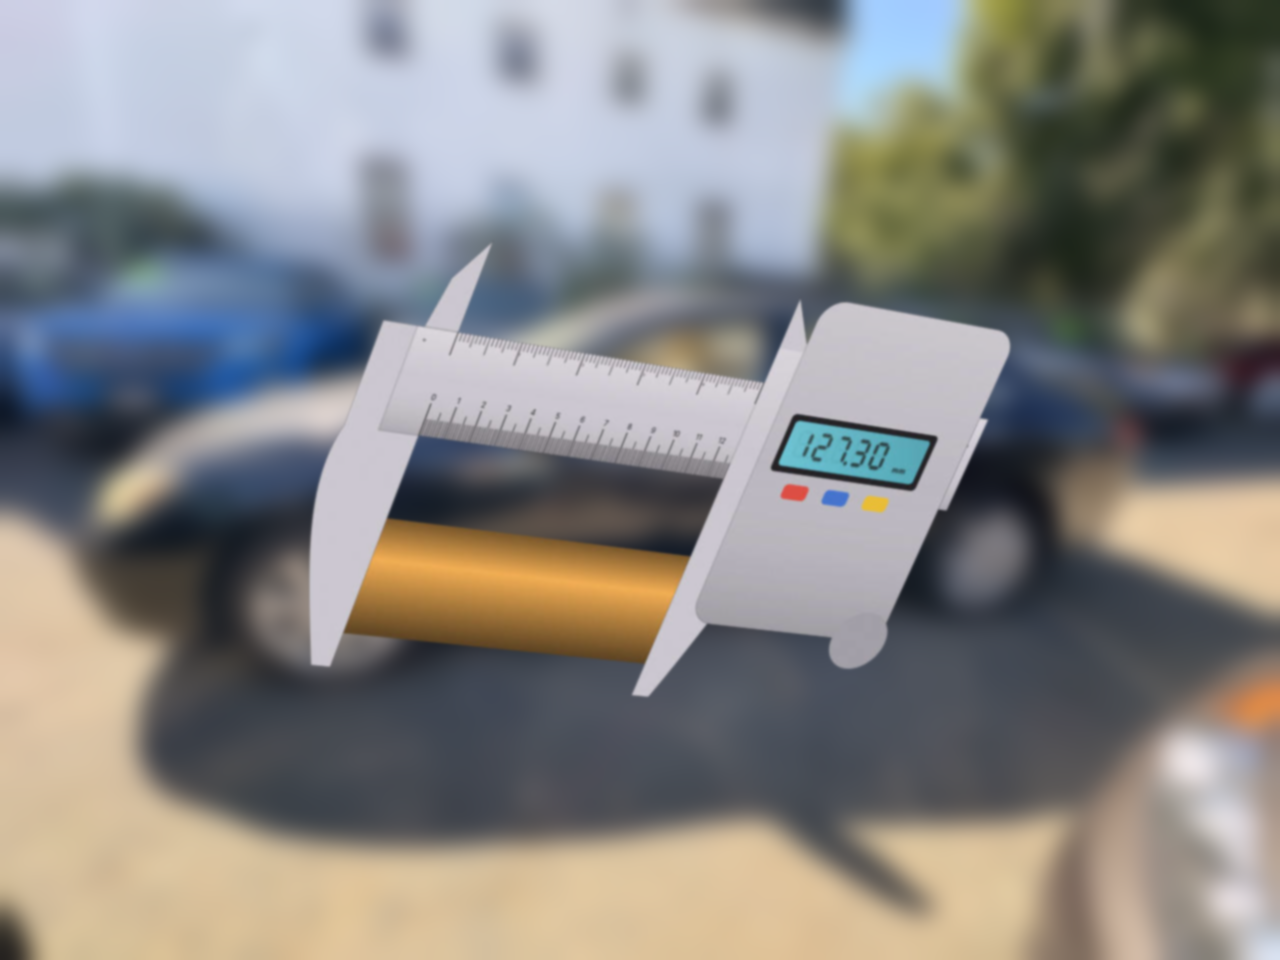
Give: 127.30,mm
